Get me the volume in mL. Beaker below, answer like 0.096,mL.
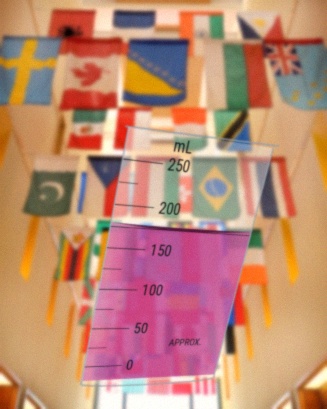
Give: 175,mL
